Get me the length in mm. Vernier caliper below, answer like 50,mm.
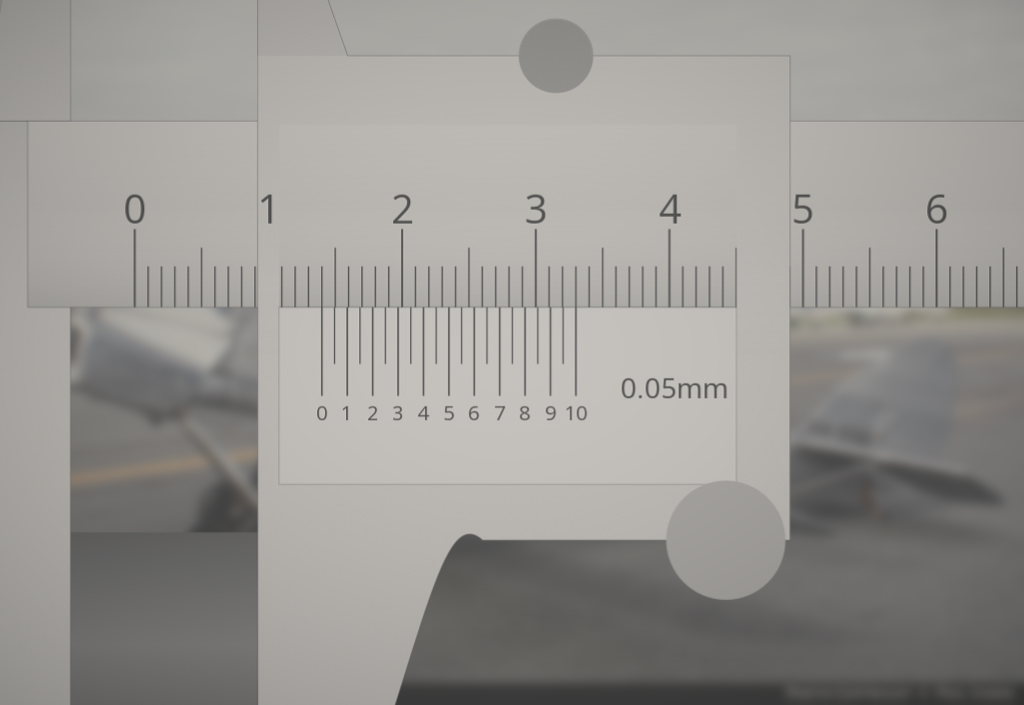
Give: 14.0,mm
